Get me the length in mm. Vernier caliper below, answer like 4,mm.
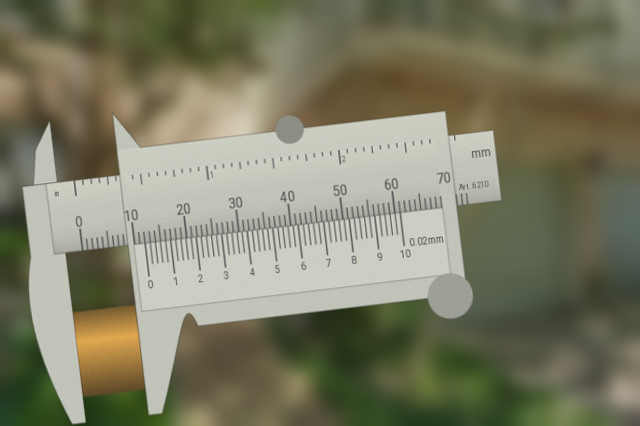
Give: 12.0,mm
